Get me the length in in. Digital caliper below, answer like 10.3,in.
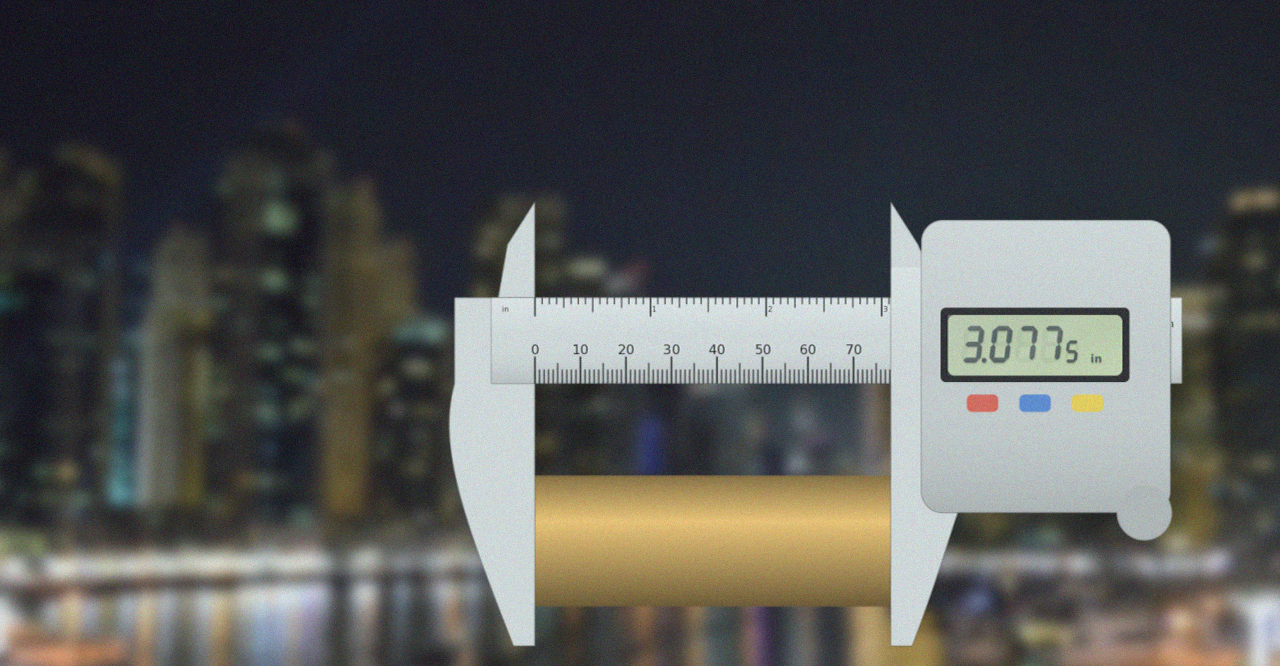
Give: 3.0775,in
